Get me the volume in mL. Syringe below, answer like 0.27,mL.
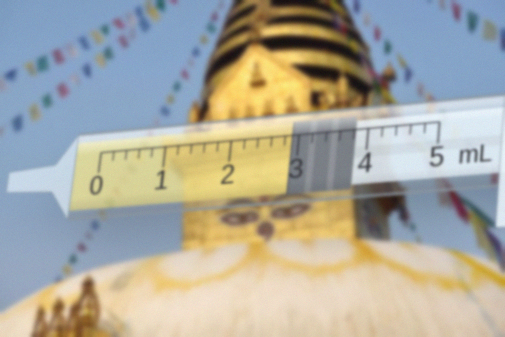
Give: 2.9,mL
